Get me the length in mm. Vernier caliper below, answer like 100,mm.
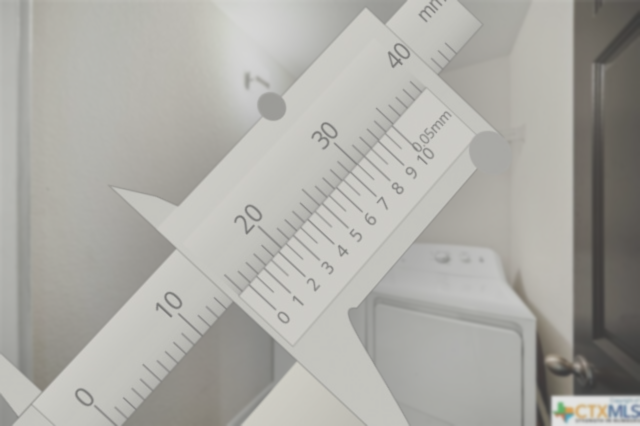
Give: 15.8,mm
